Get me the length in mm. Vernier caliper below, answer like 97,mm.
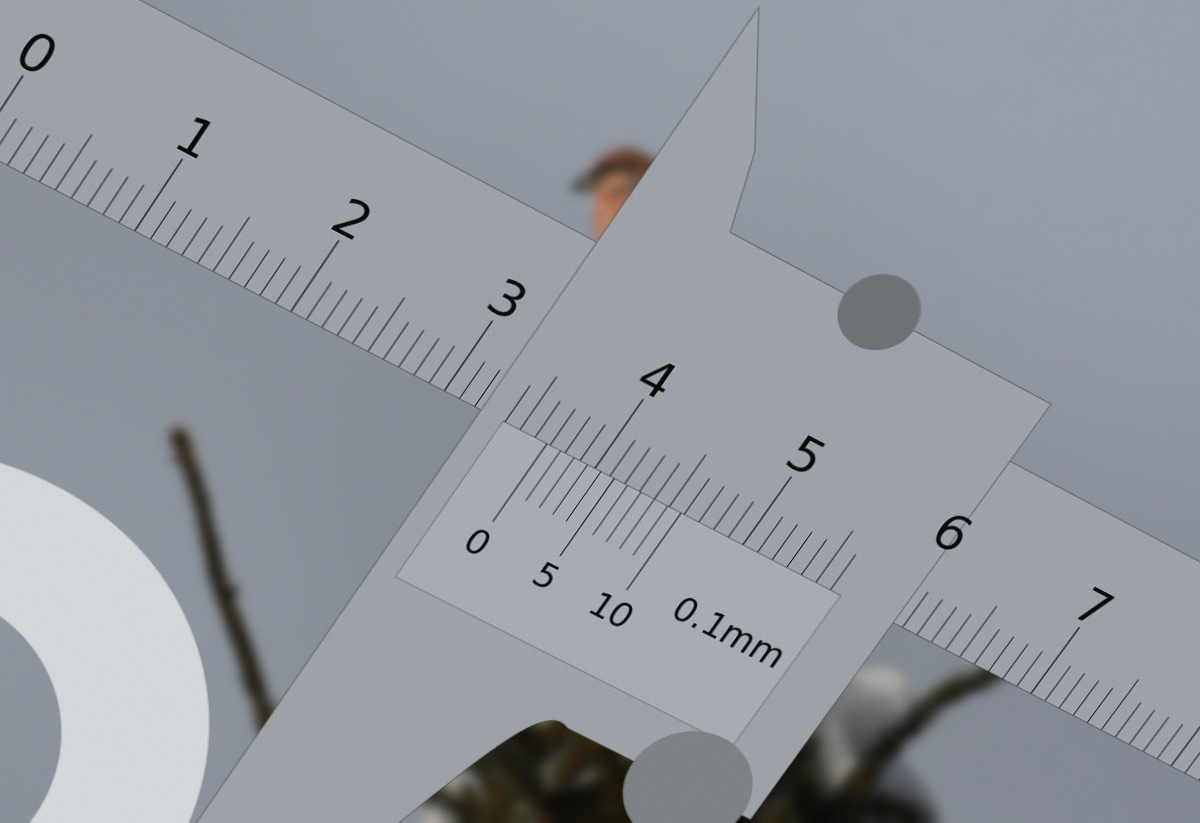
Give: 36.8,mm
